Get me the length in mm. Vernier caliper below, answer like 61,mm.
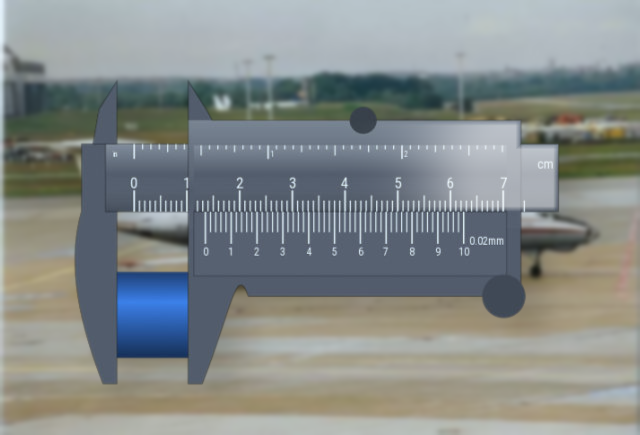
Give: 13.5,mm
